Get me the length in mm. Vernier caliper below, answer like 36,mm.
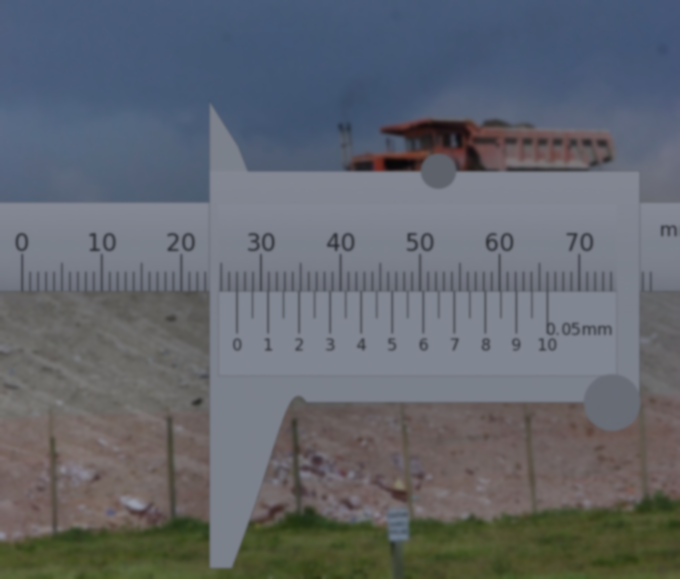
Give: 27.0,mm
